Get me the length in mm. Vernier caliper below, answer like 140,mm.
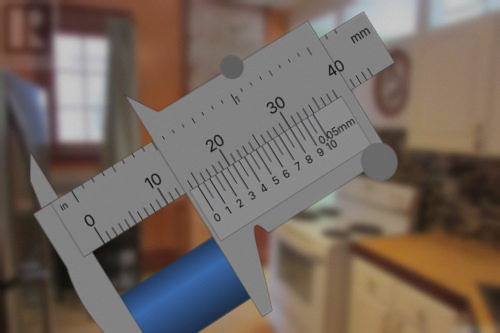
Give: 14.8,mm
